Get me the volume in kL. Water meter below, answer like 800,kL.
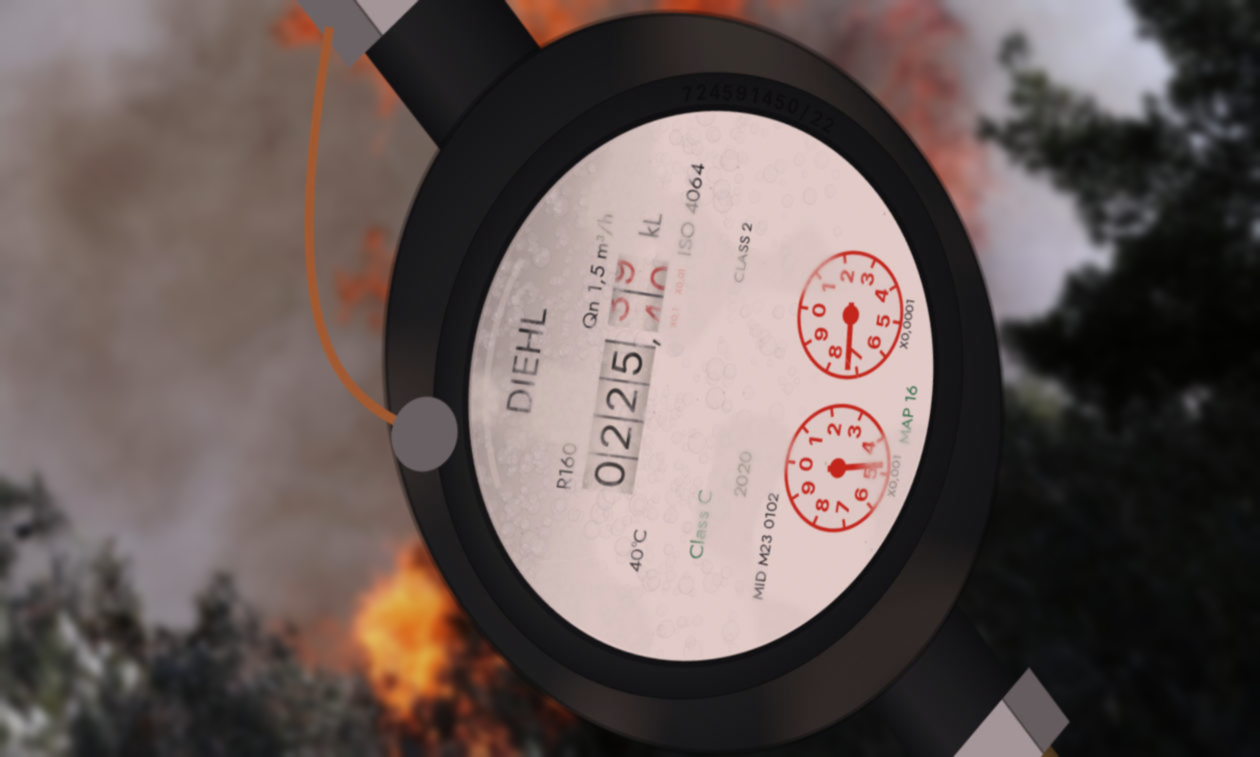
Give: 225.3947,kL
